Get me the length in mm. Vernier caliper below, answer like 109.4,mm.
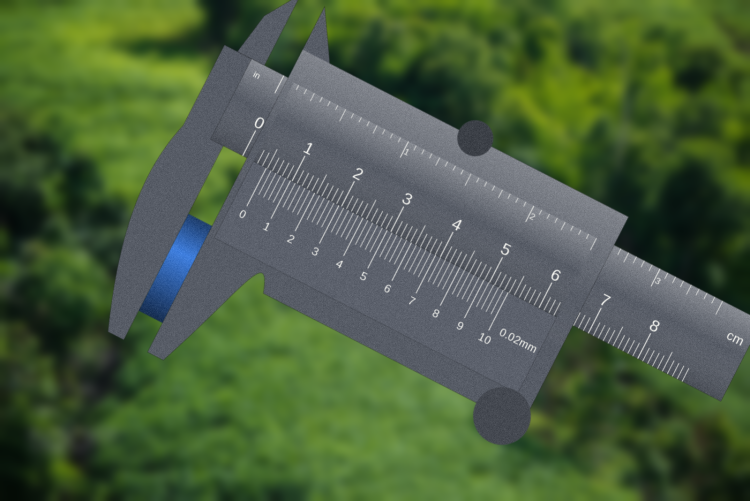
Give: 4.8,mm
